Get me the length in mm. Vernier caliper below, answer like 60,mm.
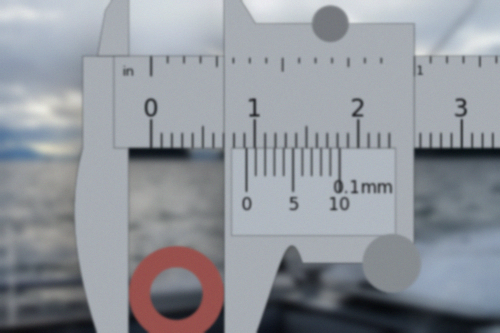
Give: 9.2,mm
